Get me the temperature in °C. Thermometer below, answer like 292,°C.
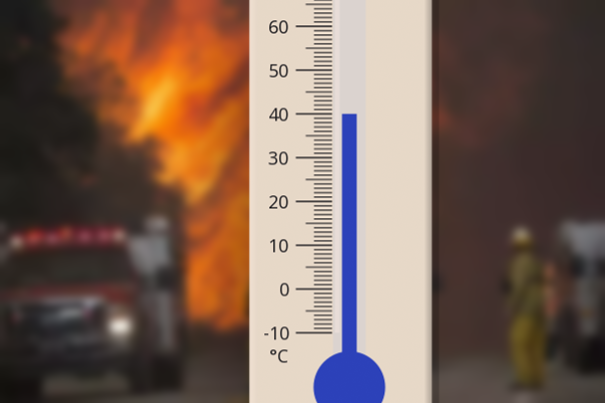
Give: 40,°C
